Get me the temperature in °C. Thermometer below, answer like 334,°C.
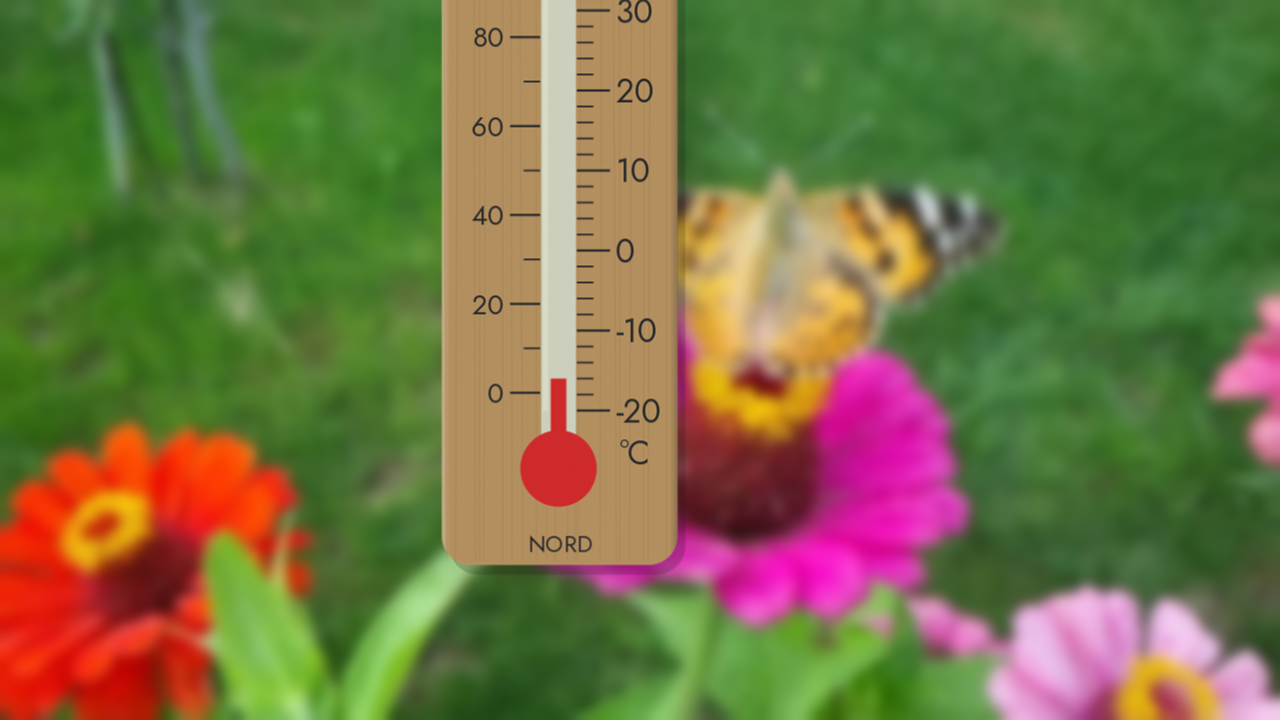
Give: -16,°C
